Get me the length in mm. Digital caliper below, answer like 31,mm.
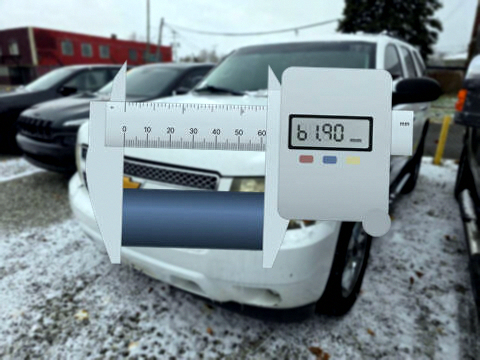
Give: 61.90,mm
